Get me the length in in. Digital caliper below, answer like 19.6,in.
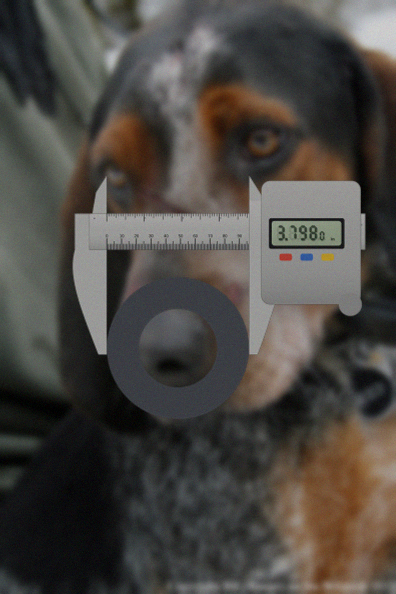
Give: 3.7980,in
